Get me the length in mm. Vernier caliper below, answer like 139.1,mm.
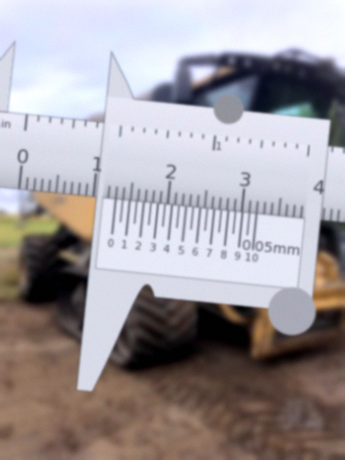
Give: 13.0,mm
